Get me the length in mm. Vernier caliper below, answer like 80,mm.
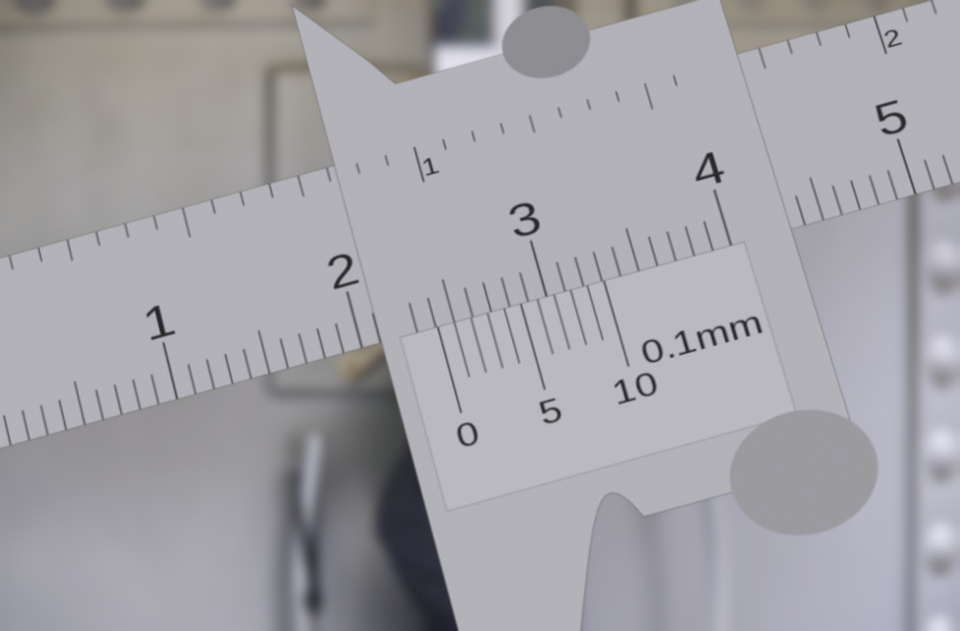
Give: 24.1,mm
